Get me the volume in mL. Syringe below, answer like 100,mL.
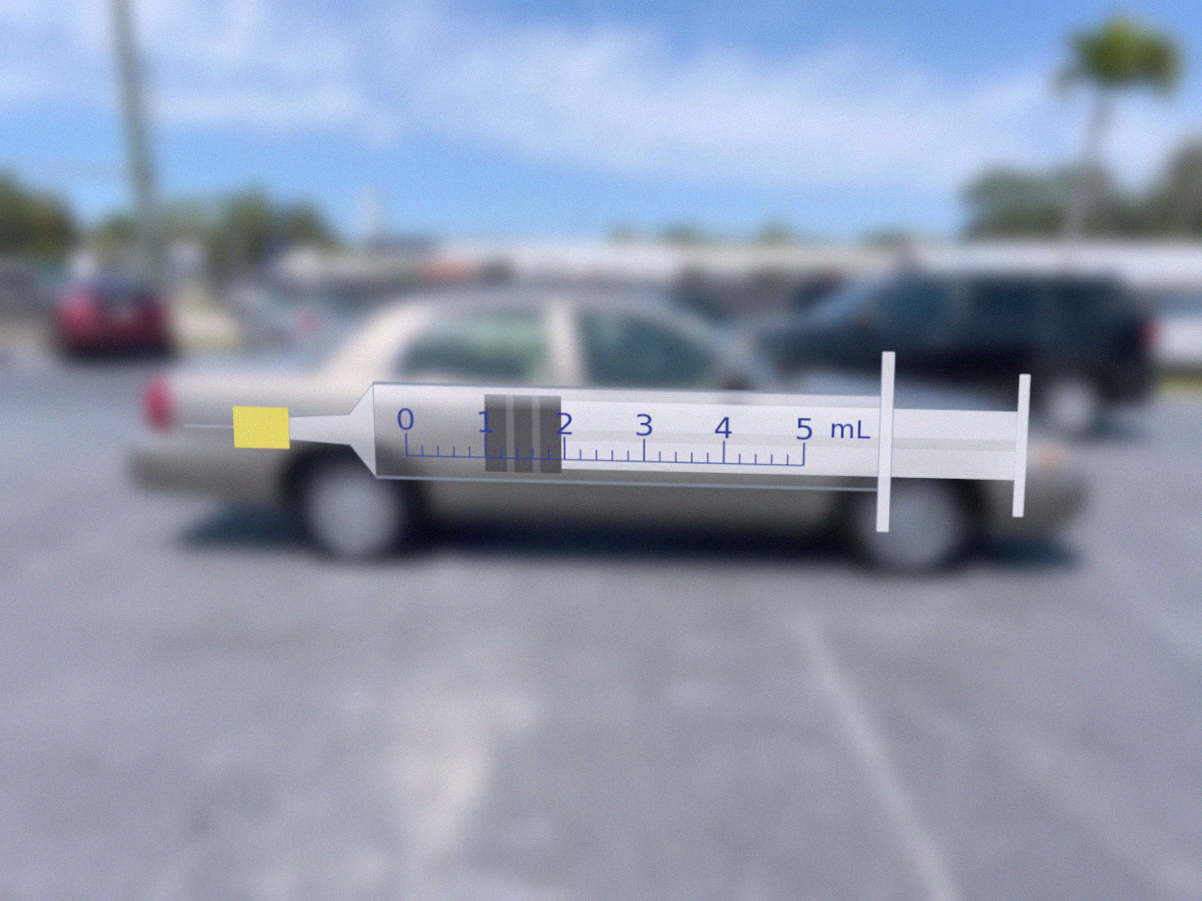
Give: 1,mL
